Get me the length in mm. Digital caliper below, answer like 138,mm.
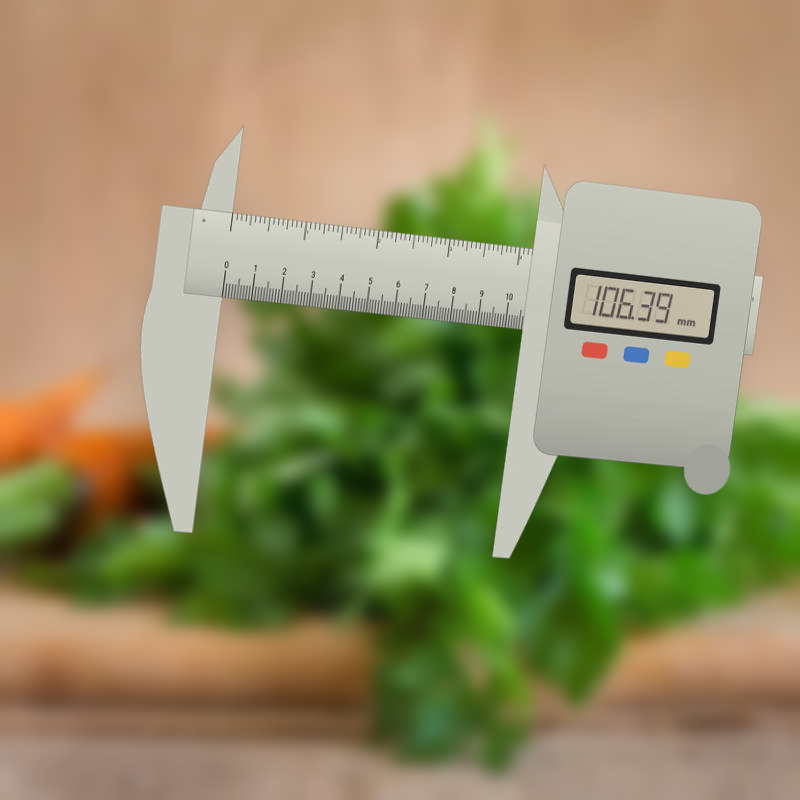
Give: 106.39,mm
